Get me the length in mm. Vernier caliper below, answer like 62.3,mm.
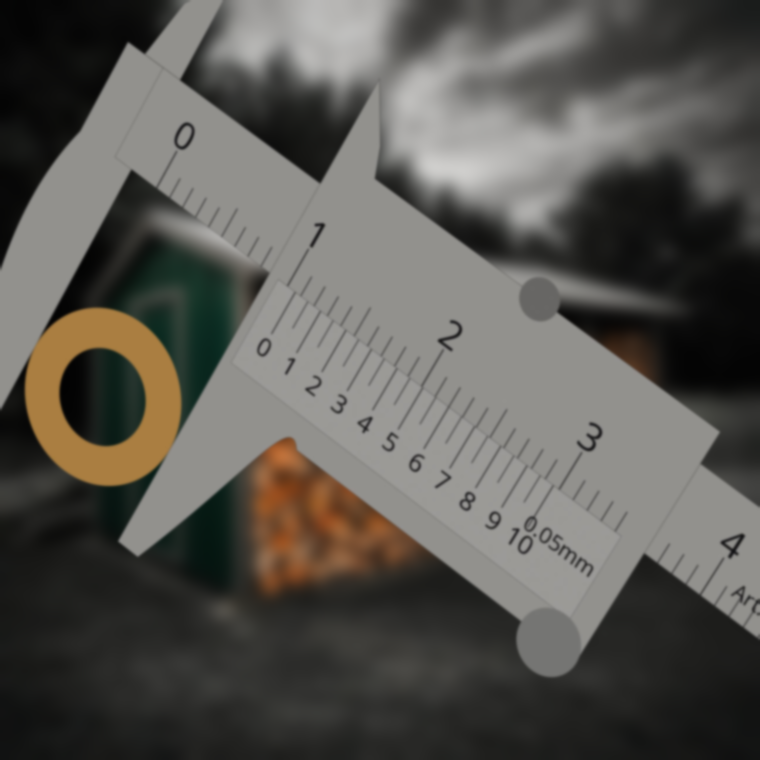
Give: 10.6,mm
